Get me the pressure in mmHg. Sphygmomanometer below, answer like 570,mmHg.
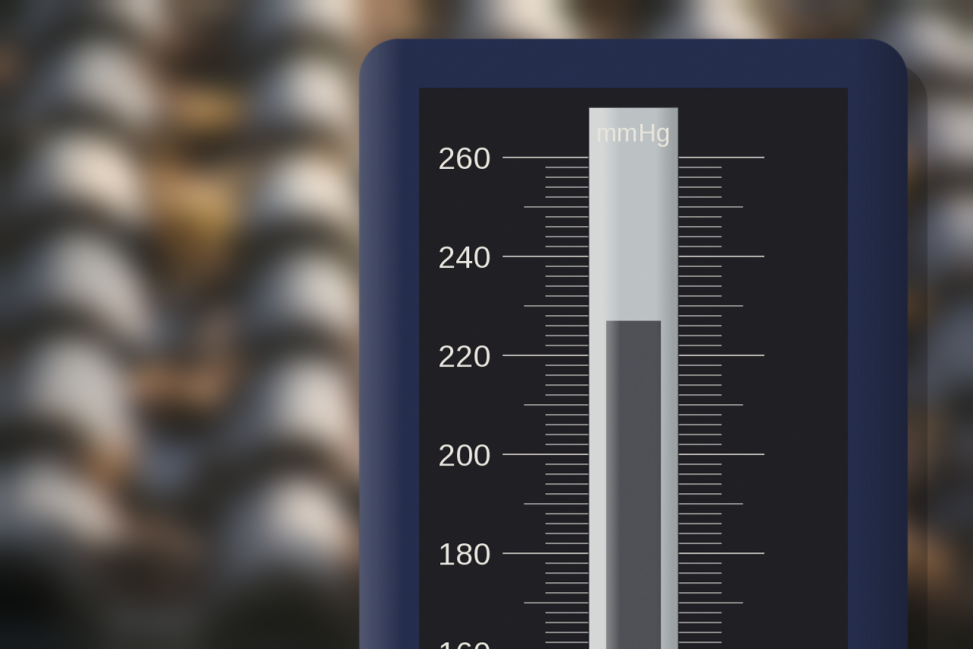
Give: 227,mmHg
